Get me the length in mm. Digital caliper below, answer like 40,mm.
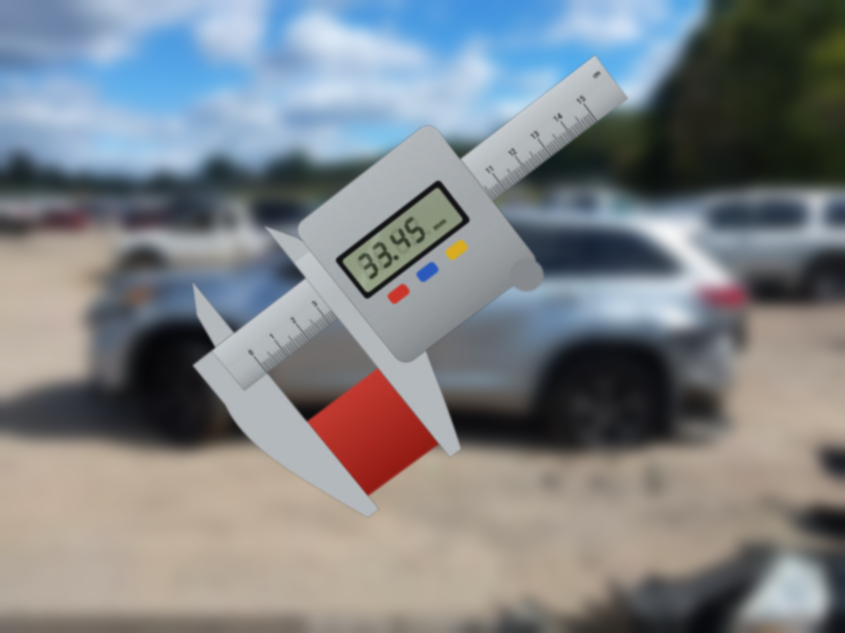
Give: 33.45,mm
